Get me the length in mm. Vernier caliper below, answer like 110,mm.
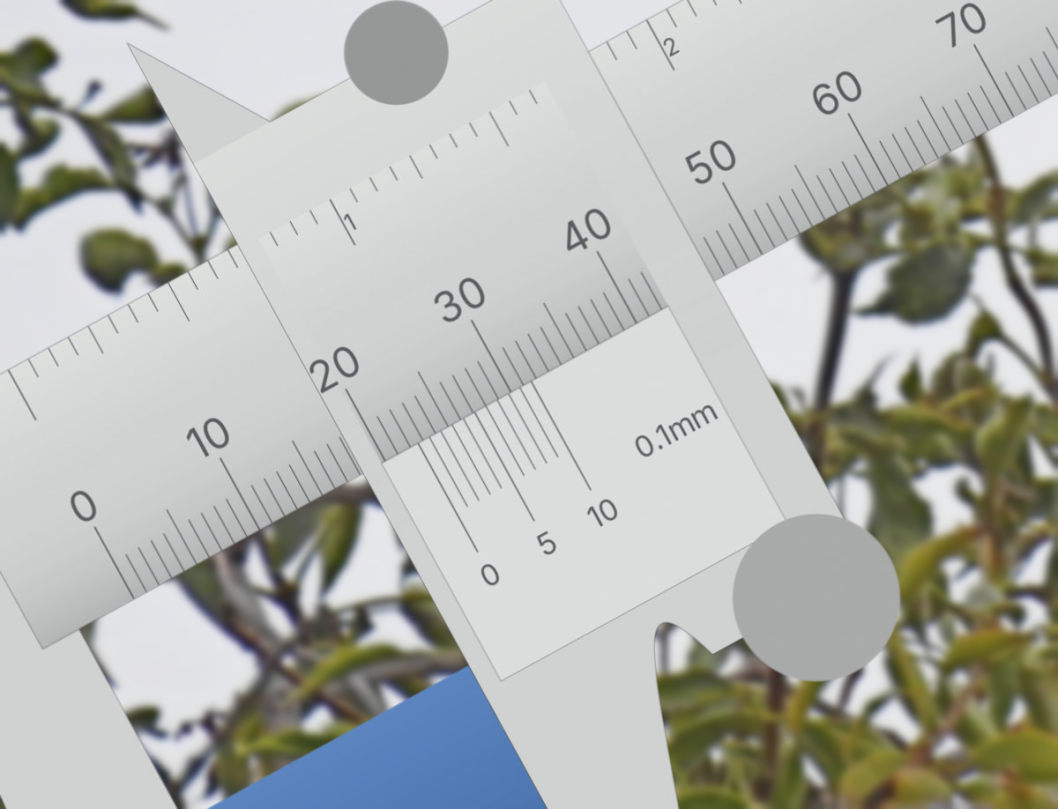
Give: 22.6,mm
